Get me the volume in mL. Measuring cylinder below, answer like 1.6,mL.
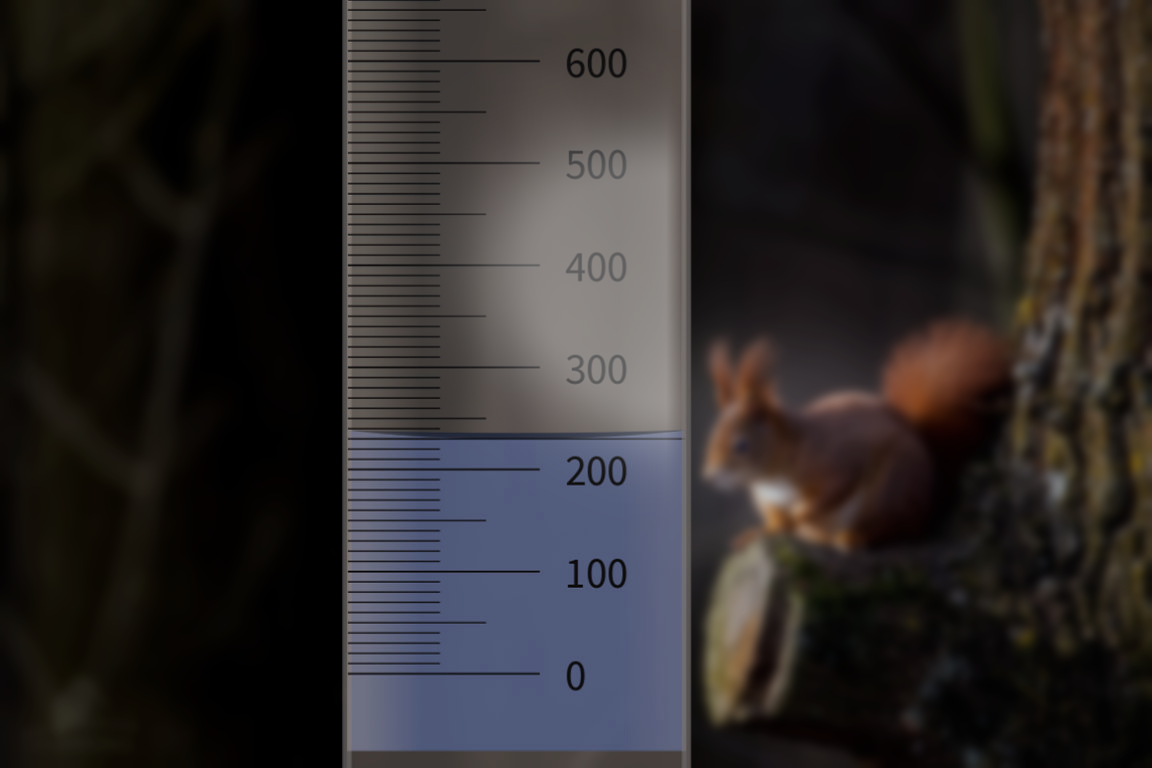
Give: 230,mL
